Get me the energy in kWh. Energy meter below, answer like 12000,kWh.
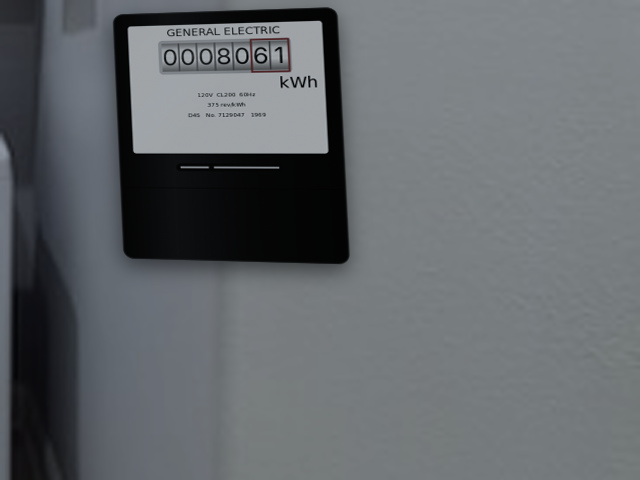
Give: 80.61,kWh
